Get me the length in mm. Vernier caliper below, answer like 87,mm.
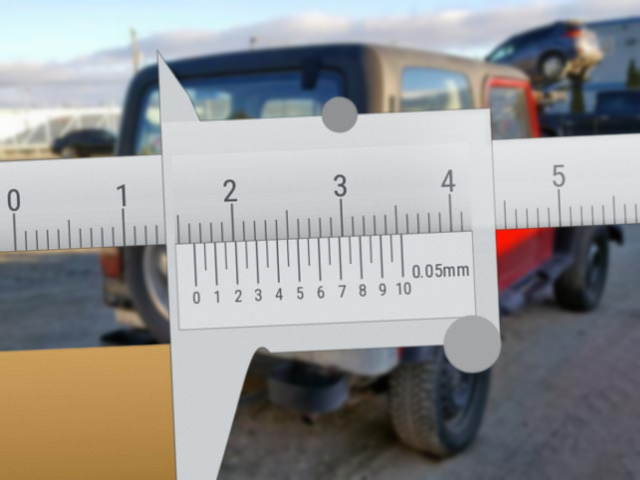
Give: 16.4,mm
